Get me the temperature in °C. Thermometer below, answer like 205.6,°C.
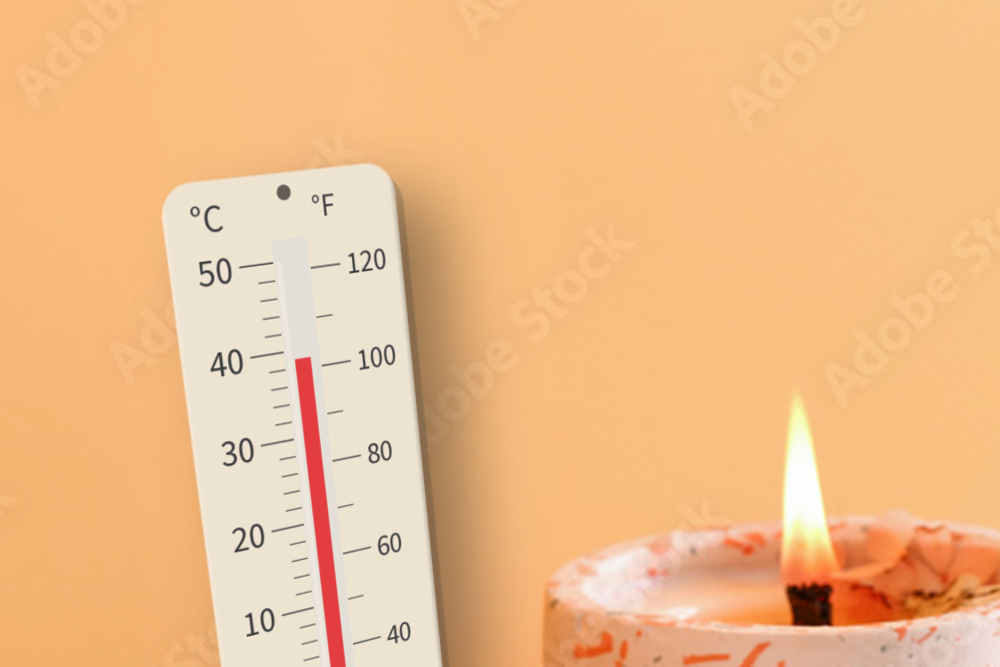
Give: 39,°C
